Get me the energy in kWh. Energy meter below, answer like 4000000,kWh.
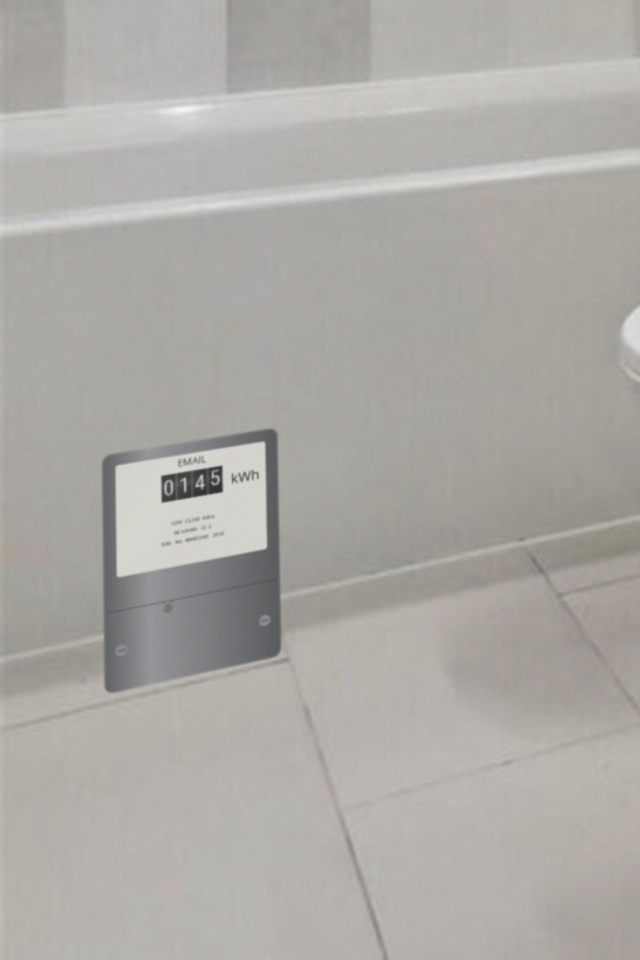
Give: 145,kWh
